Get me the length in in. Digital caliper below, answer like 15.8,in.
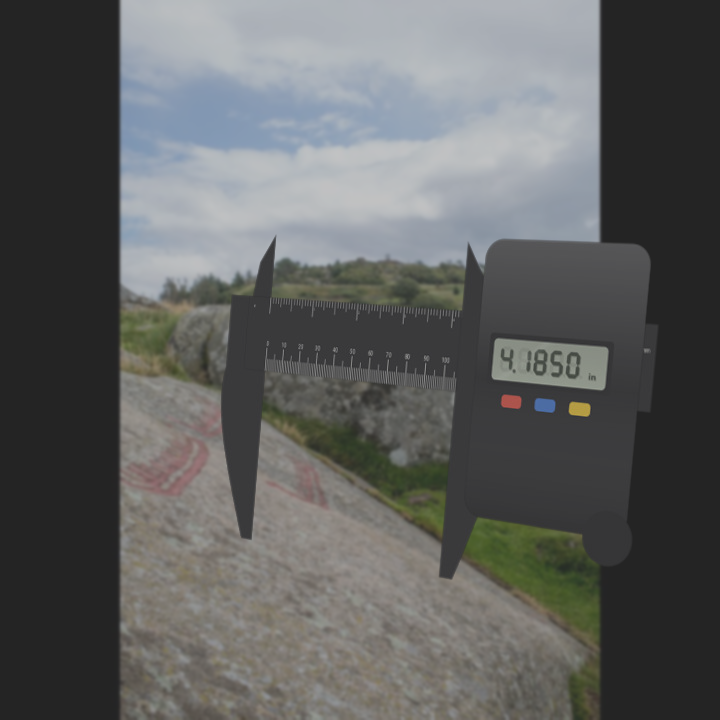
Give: 4.1850,in
